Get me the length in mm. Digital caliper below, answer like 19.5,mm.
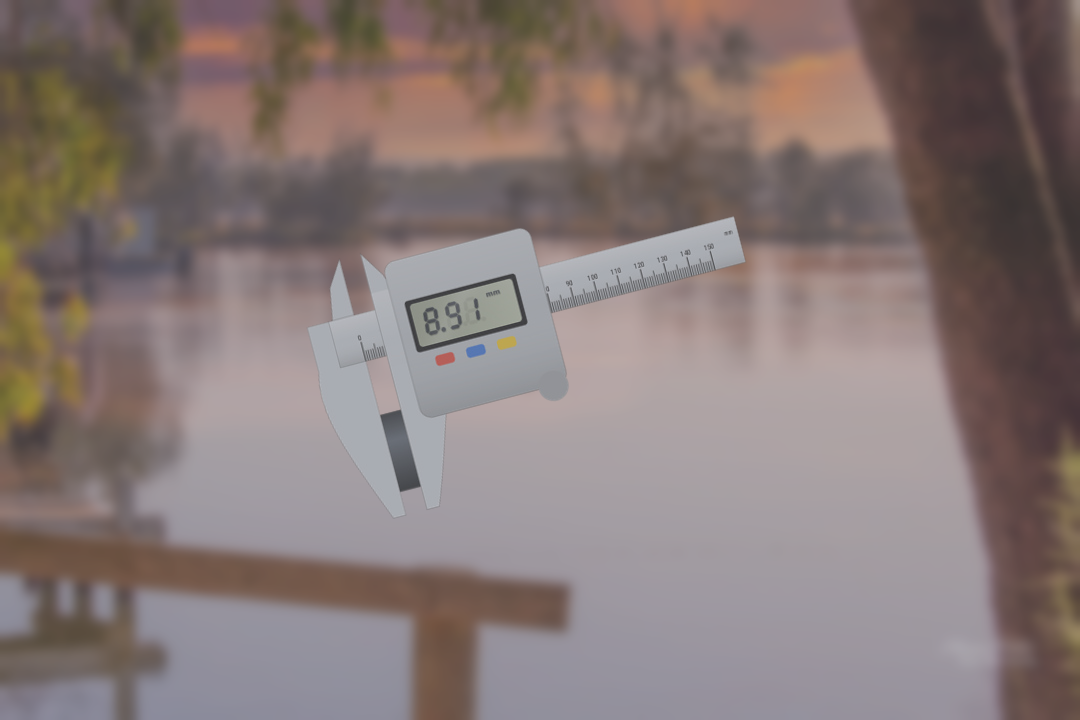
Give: 8.91,mm
